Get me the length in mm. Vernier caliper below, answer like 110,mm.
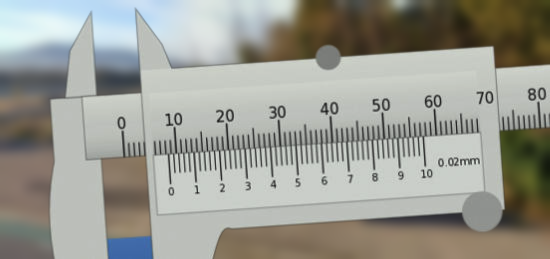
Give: 8.5,mm
